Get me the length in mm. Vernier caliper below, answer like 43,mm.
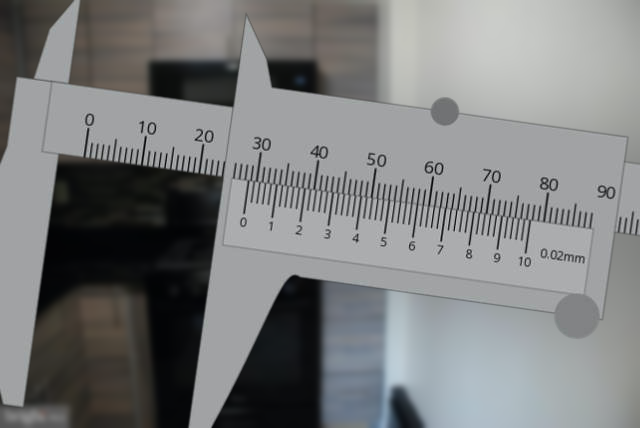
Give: 28.6,mm
